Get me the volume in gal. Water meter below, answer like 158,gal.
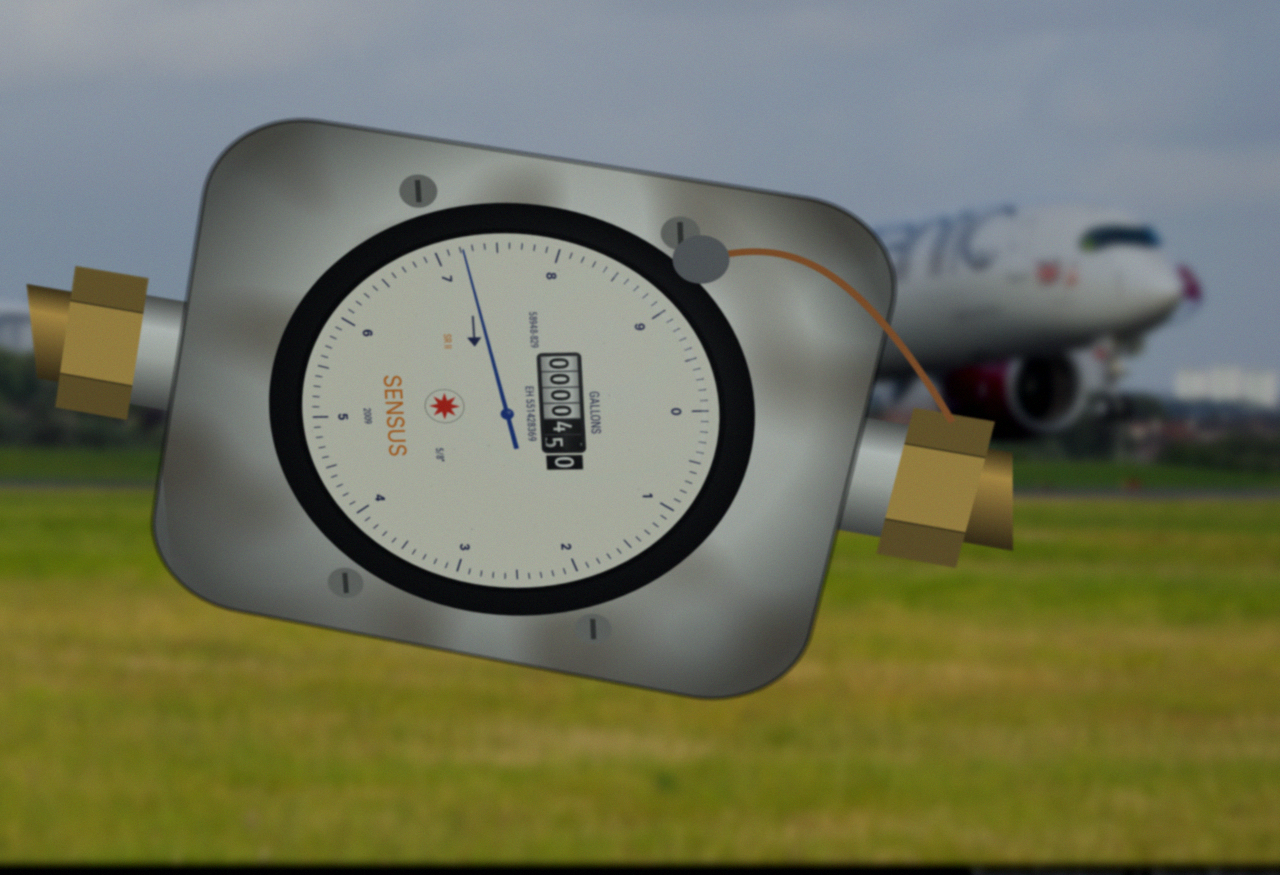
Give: 447.2,gal
